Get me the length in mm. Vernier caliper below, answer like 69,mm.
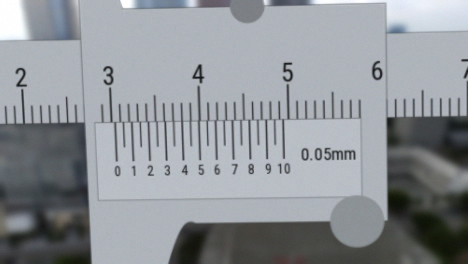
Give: 30.4,mm
